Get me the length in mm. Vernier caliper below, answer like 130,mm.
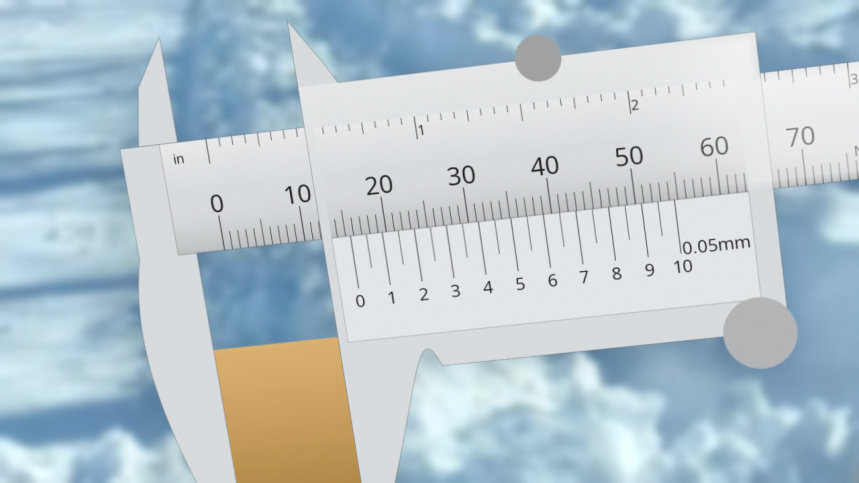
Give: 15.6,mm
